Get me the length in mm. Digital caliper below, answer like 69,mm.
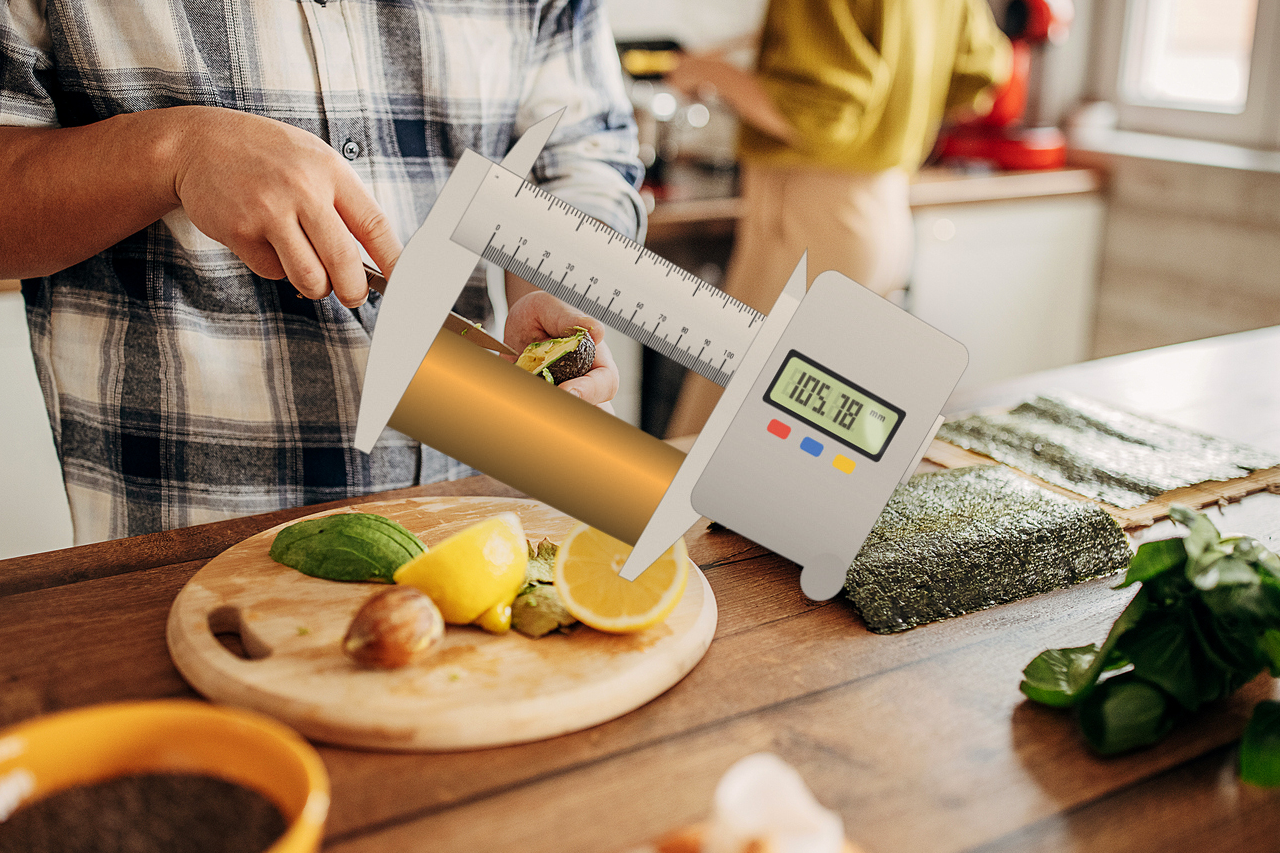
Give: 105.78,mm
